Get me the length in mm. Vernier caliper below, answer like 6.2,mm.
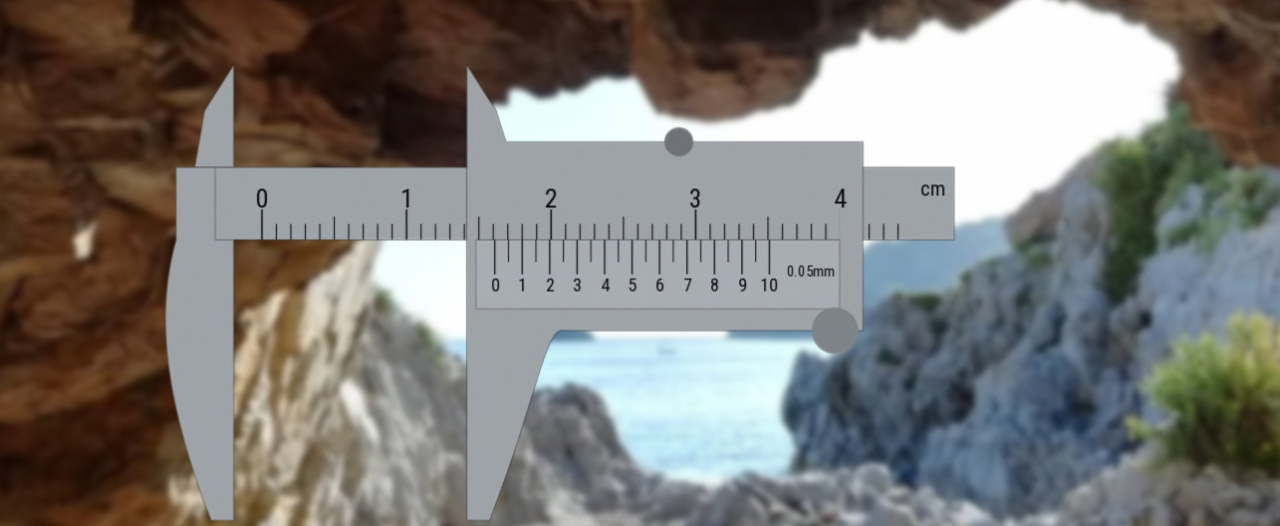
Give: 16.1,mm
